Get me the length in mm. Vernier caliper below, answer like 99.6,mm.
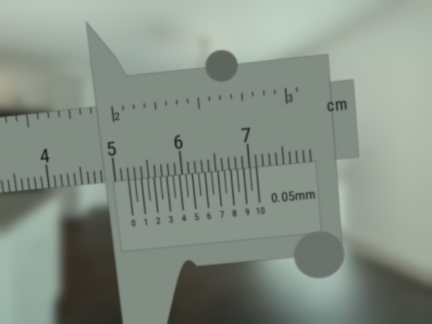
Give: 52.0,mm
